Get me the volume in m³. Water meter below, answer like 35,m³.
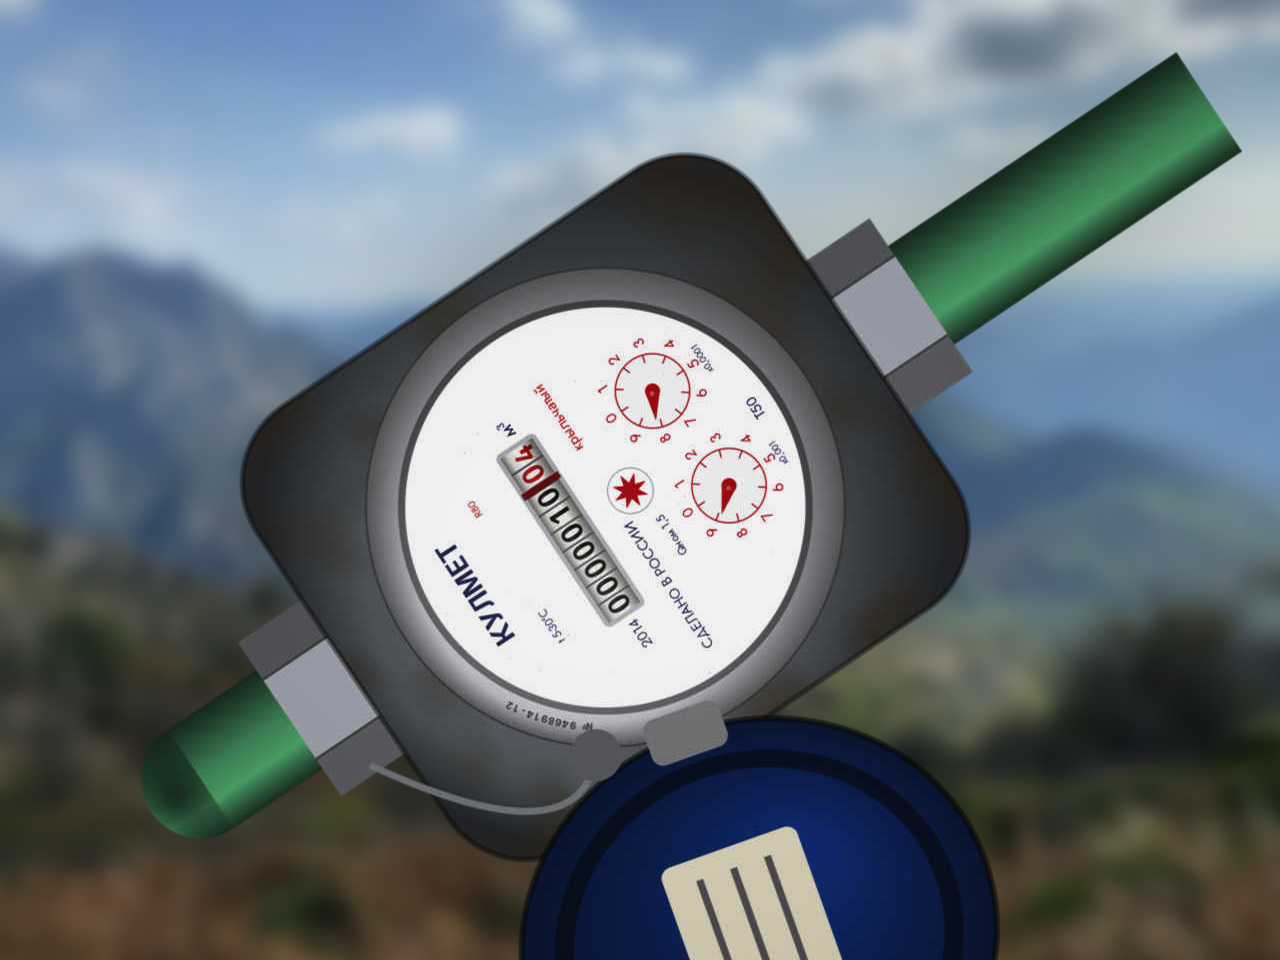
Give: 10.0388,m³
